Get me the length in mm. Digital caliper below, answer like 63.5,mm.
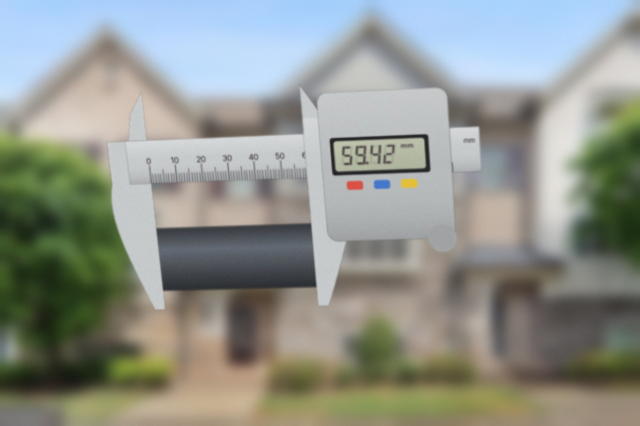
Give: 59.42,mm
